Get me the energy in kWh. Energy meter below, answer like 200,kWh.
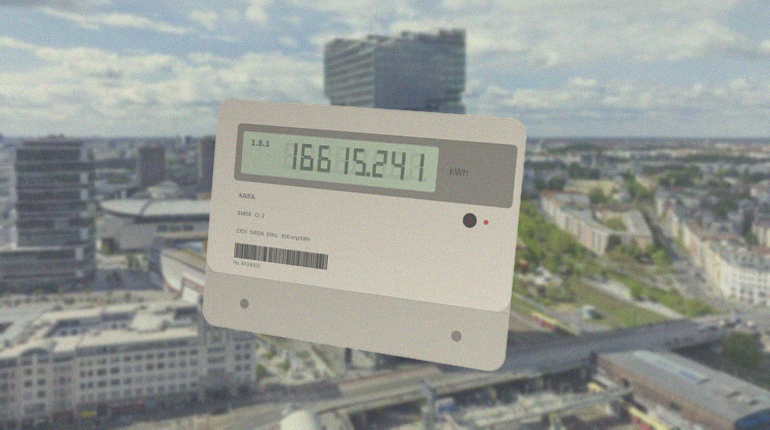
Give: 16615.241,kWh
